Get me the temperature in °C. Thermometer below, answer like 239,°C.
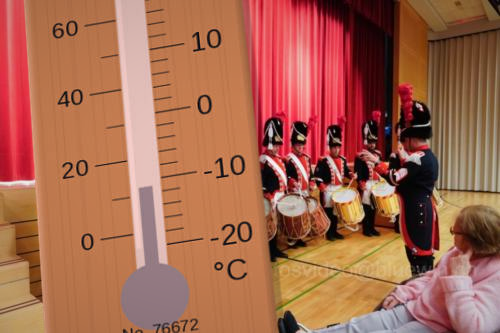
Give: -11,°C
